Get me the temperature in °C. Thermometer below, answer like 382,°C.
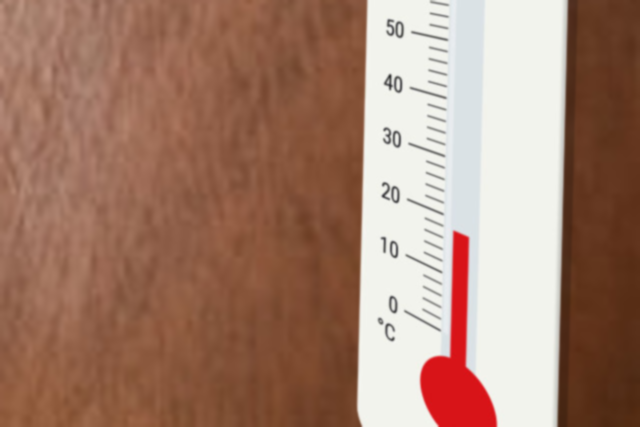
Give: 18,°C
